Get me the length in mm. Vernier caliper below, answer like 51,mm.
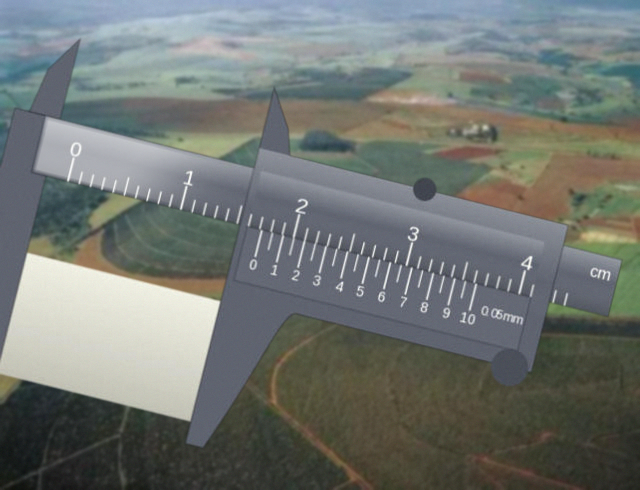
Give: 17.2,mm
